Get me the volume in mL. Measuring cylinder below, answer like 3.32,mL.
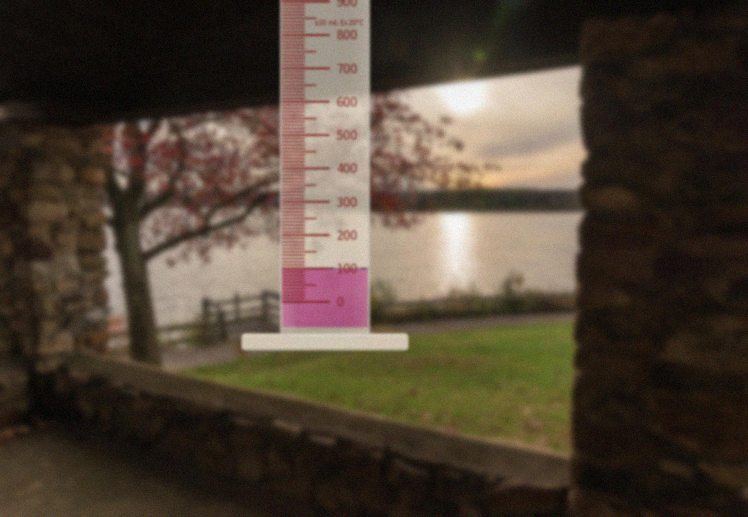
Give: 100,mL
